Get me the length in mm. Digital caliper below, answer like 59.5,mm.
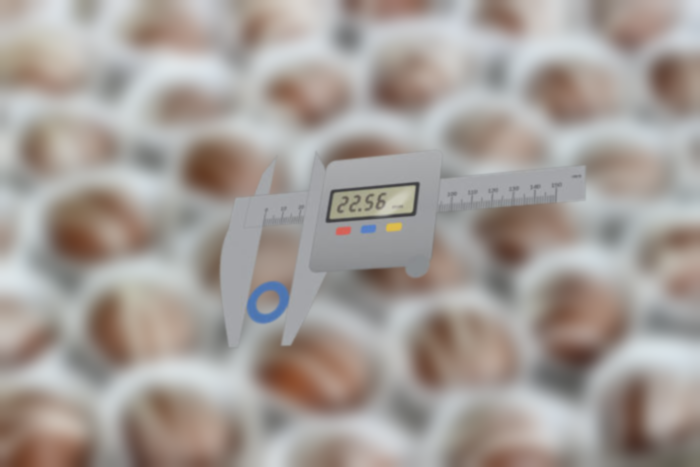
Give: 22.56,mm
